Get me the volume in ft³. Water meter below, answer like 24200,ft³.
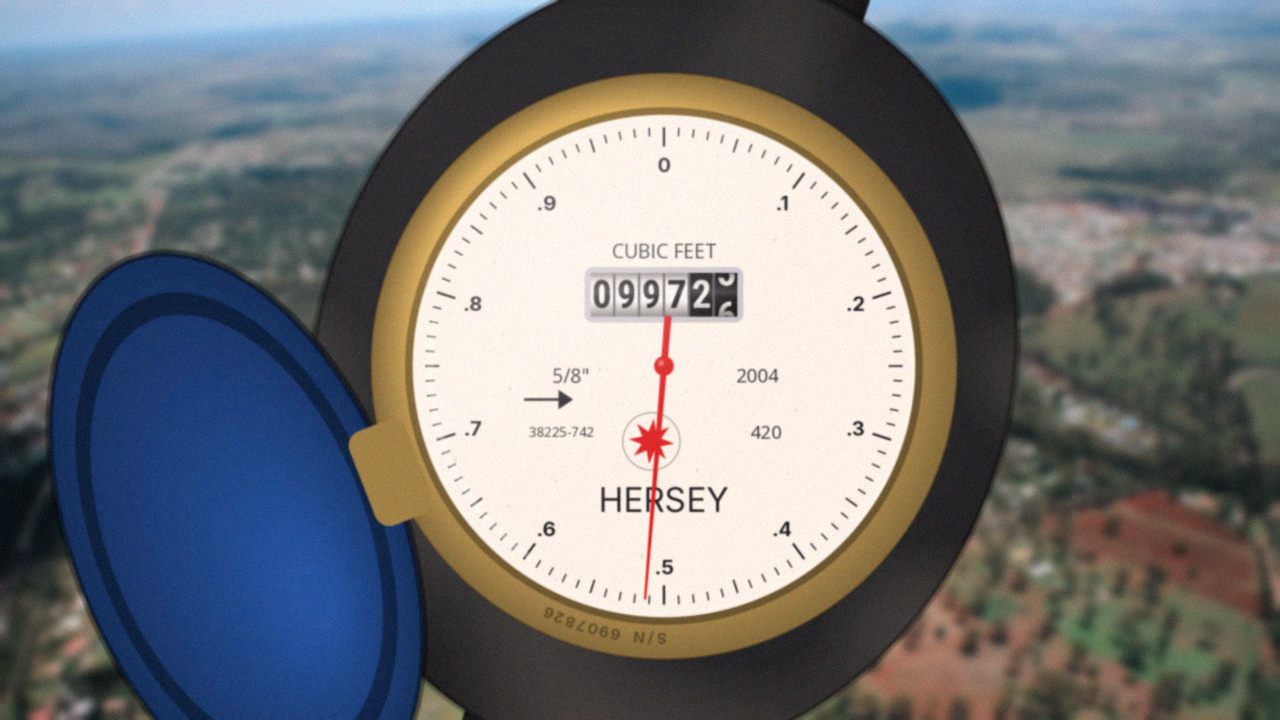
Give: 99725.51,ft³
